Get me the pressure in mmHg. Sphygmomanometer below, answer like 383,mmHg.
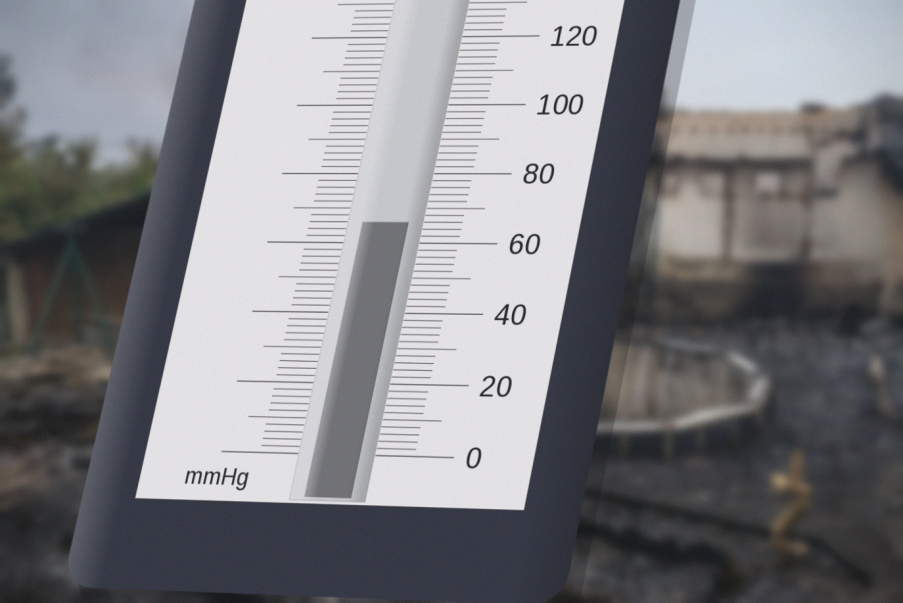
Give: 66,mmHg
